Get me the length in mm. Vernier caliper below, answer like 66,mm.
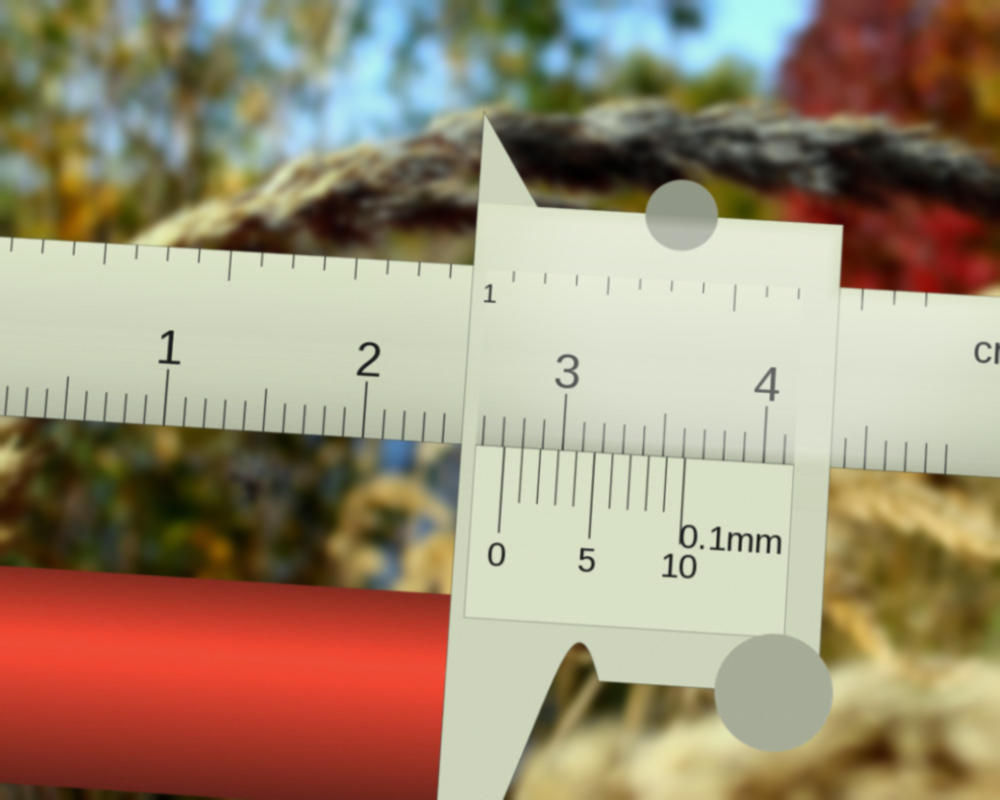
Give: 27.1,mm
